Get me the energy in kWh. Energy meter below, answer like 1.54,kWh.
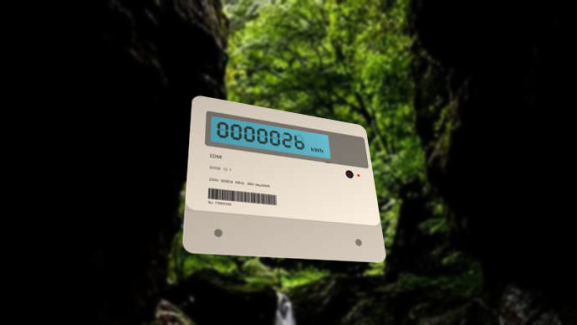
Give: 26,kWh
